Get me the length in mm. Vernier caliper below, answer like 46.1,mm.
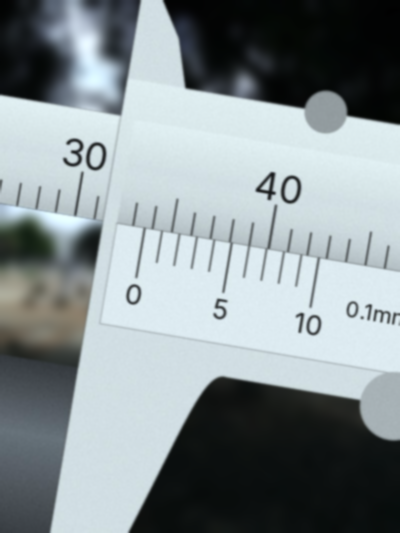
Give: 33.6,mm
